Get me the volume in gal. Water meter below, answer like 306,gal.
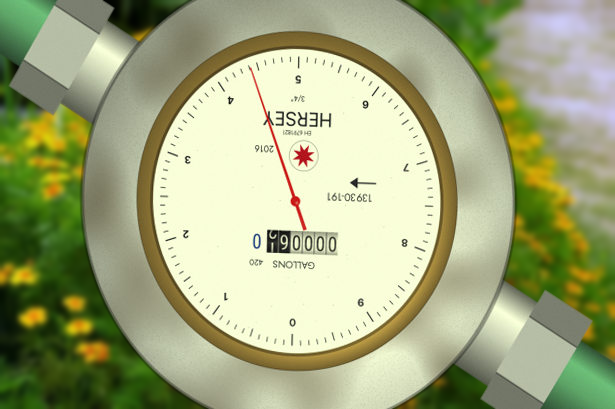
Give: 614.4,gal
